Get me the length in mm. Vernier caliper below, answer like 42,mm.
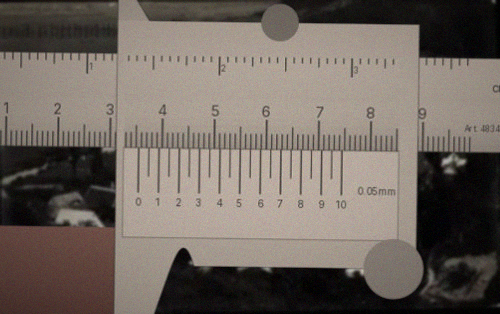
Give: 35.5,mm
